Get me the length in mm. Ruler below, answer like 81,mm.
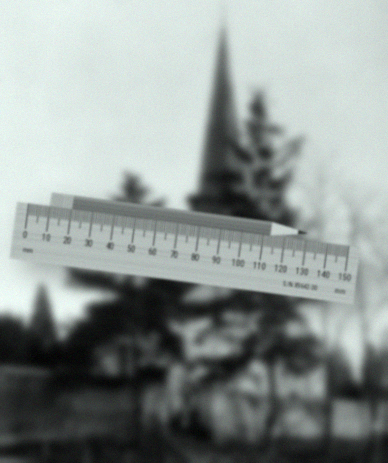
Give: 120,mm
